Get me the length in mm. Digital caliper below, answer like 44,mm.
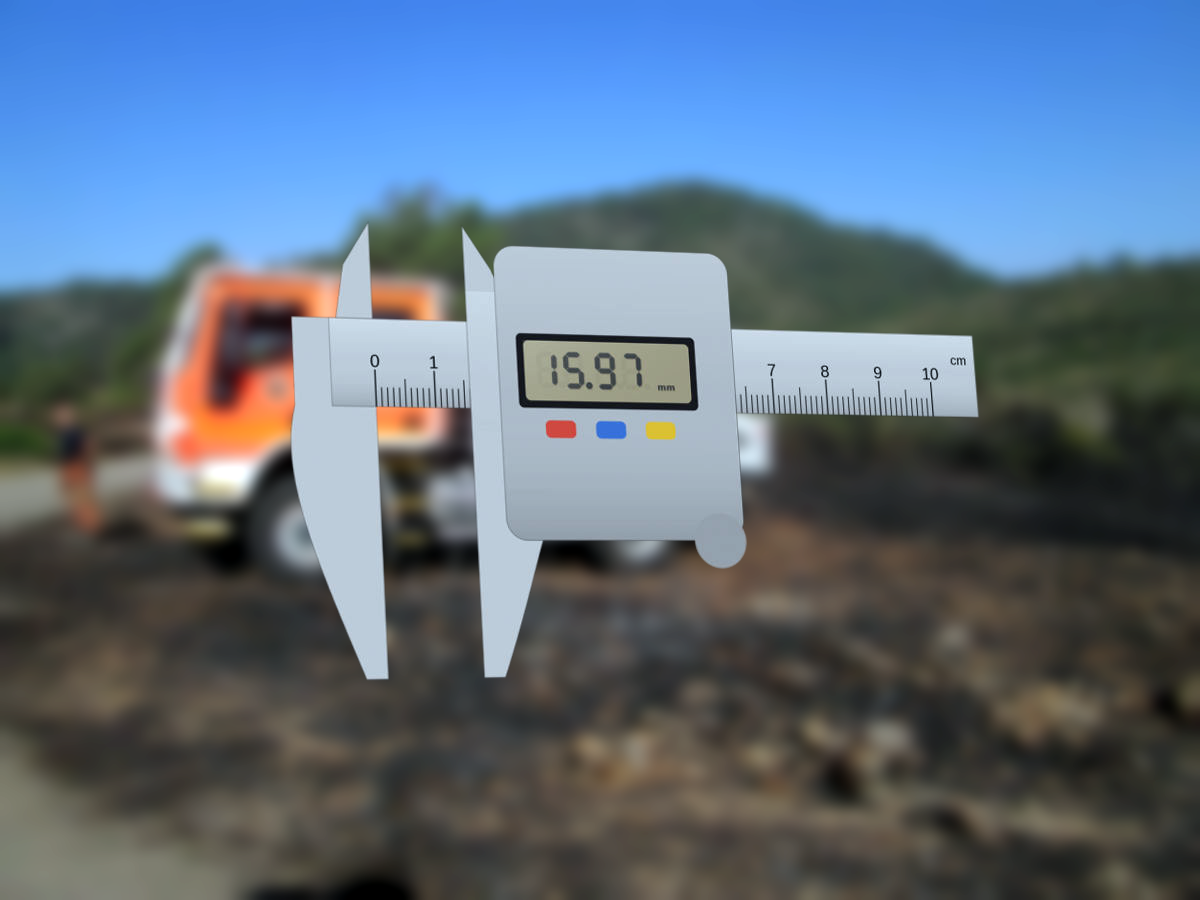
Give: 15.97,mm
